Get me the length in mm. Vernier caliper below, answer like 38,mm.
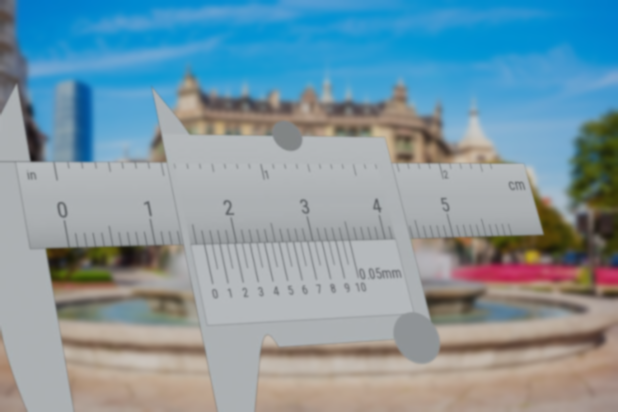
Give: 16.0,mm
